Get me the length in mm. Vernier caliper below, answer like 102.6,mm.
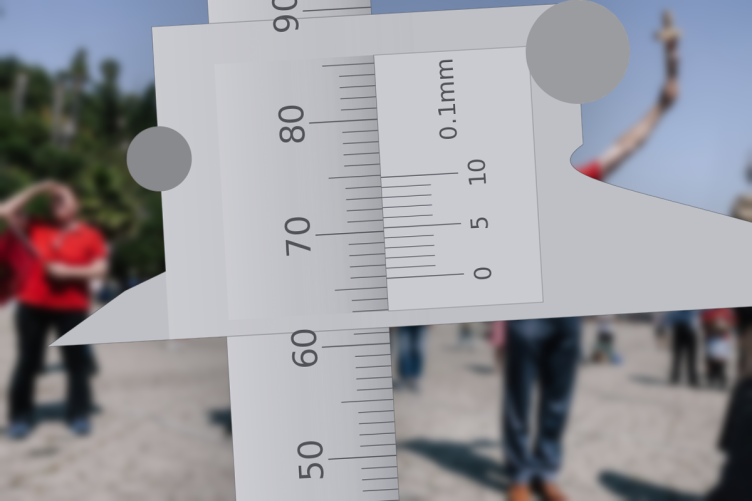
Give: 65.8,mm
